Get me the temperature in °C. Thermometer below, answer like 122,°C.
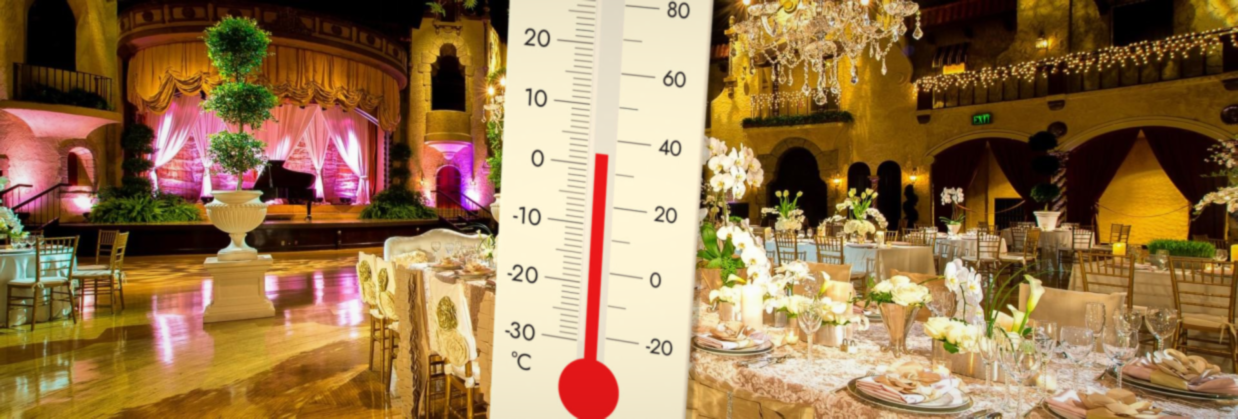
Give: 2,°C
